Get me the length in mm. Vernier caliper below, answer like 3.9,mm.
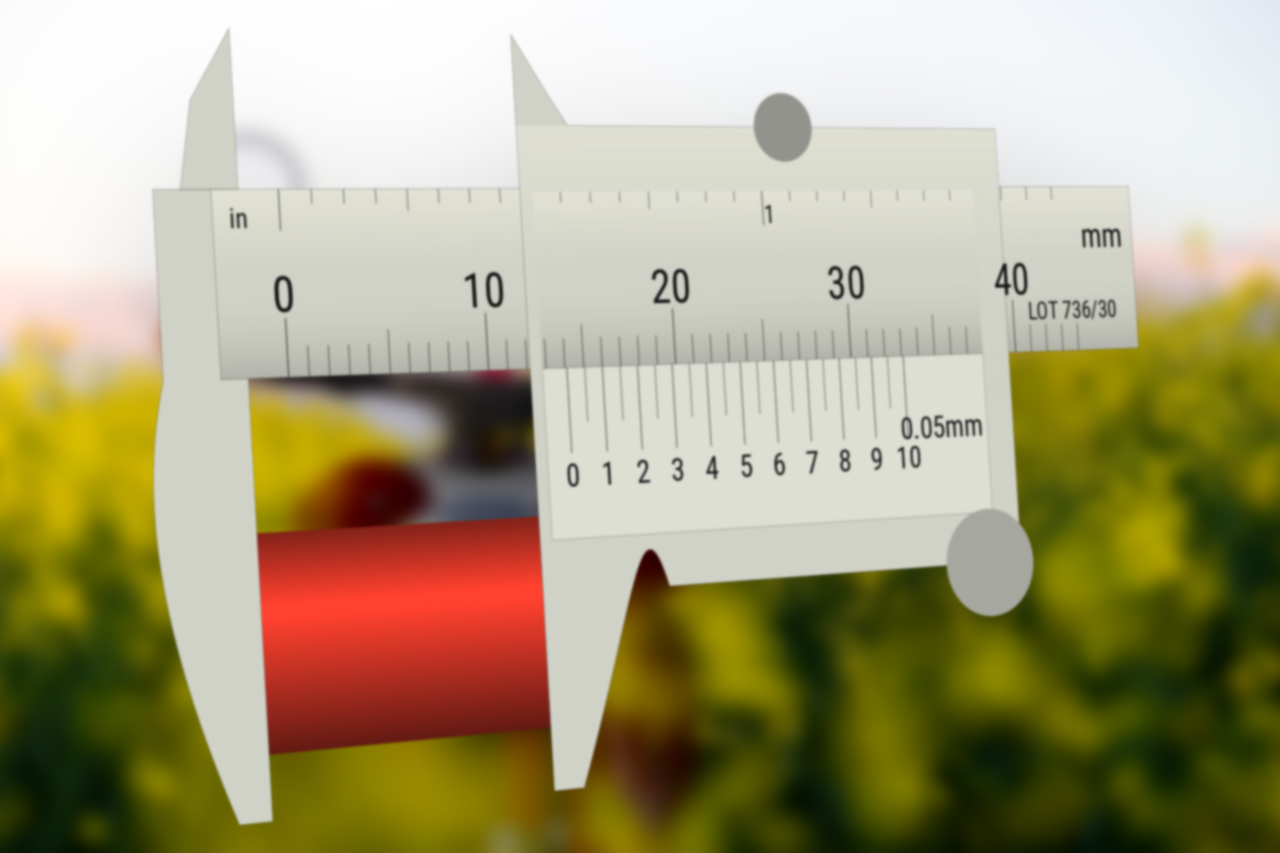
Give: 14.1,mm
